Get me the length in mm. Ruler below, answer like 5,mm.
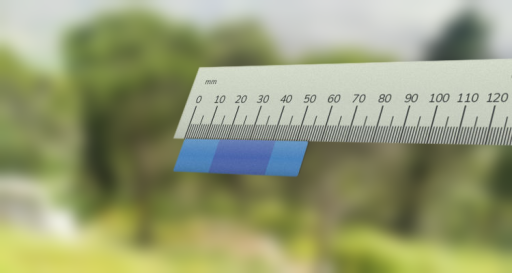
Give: 55,mm
